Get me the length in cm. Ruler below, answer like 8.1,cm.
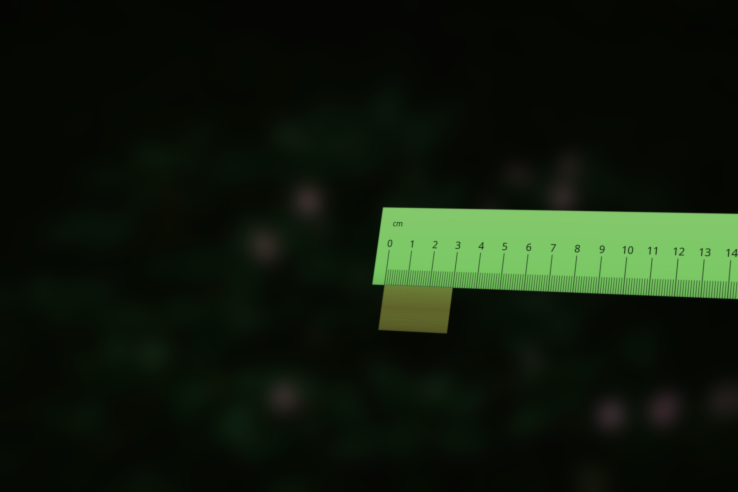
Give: 3,cm
